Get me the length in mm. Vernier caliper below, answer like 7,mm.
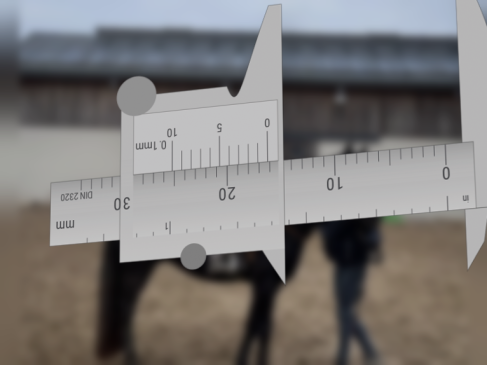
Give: 16.2,mm
